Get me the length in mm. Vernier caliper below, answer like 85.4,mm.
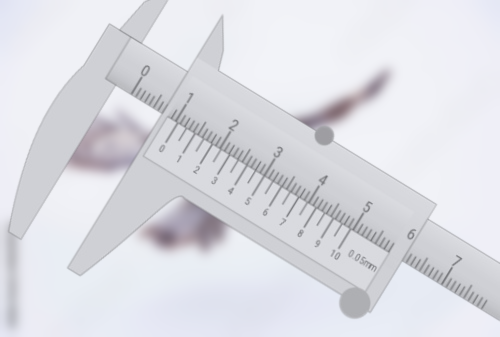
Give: 10.5,mm
